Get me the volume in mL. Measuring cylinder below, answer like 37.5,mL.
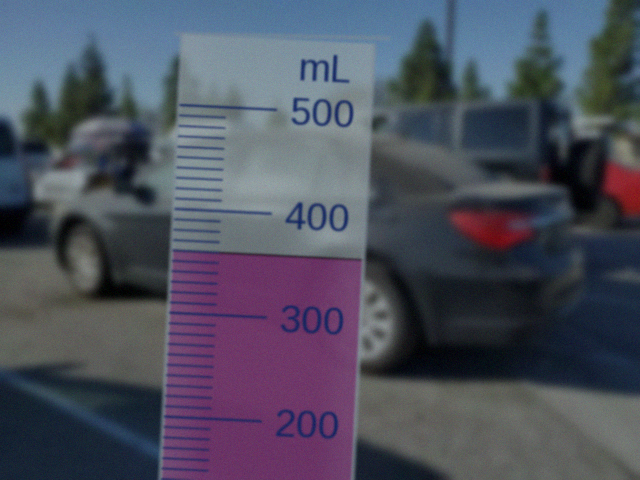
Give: 360,mL
